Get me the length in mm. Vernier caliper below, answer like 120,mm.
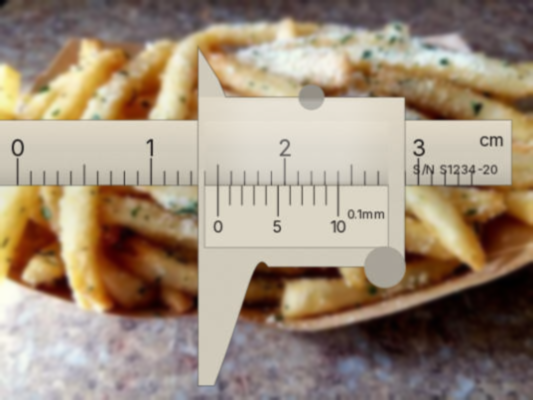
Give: 15.0,mm
